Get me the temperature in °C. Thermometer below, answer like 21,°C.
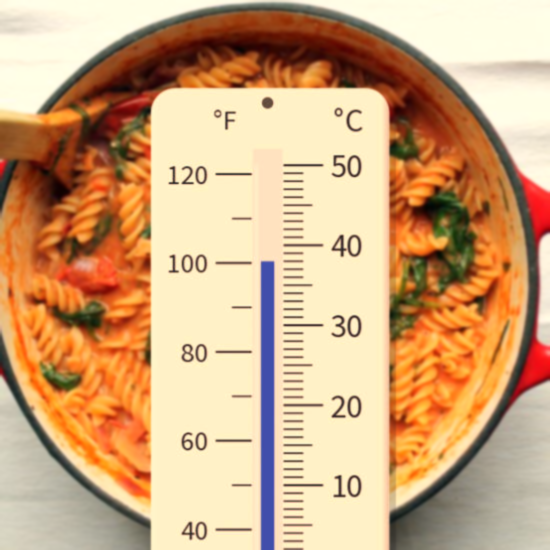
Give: 38,°C
